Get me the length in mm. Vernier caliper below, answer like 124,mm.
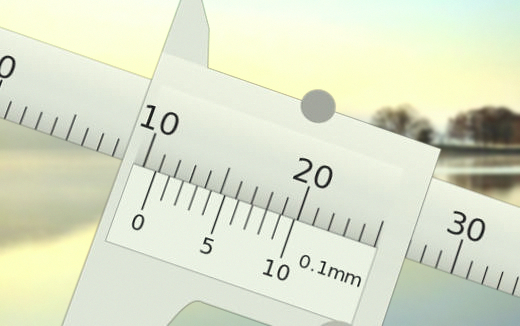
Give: 10.8,mm
